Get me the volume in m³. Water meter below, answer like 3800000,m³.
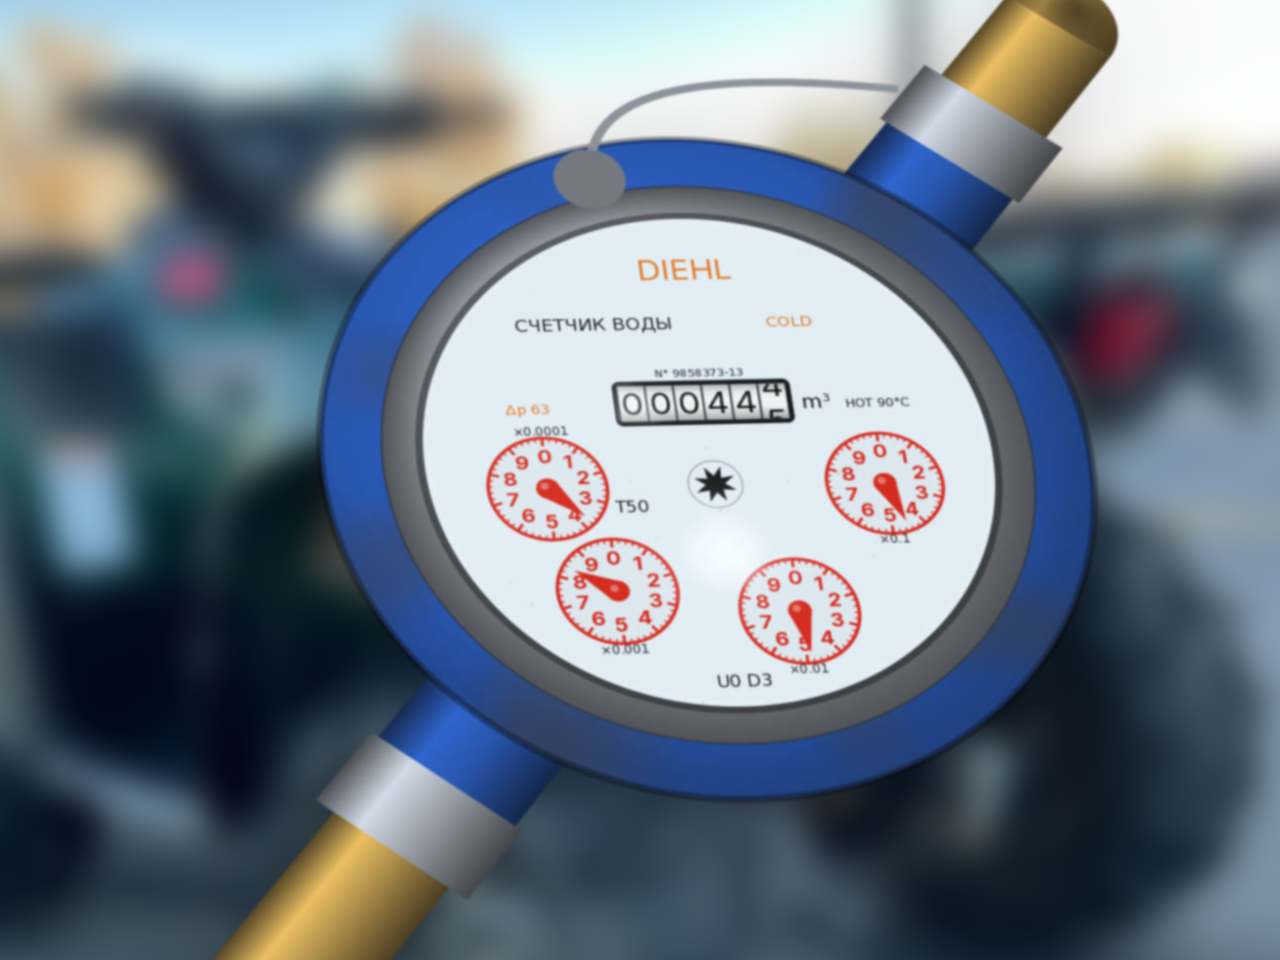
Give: 444.4483,m³
